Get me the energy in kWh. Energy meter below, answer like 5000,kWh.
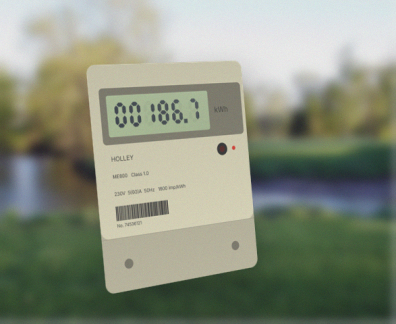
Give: 186.7,kWh
